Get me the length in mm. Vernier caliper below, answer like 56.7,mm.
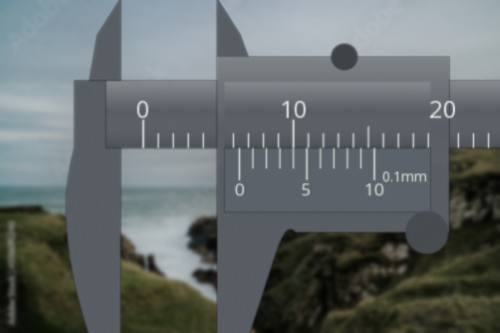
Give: 6.4,mm
